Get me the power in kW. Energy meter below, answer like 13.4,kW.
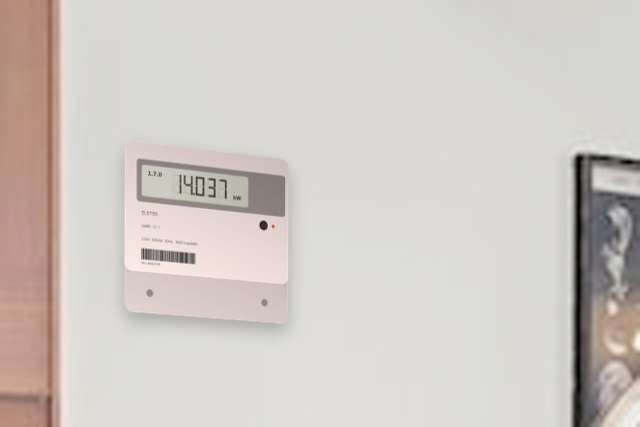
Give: 14.037,kW
